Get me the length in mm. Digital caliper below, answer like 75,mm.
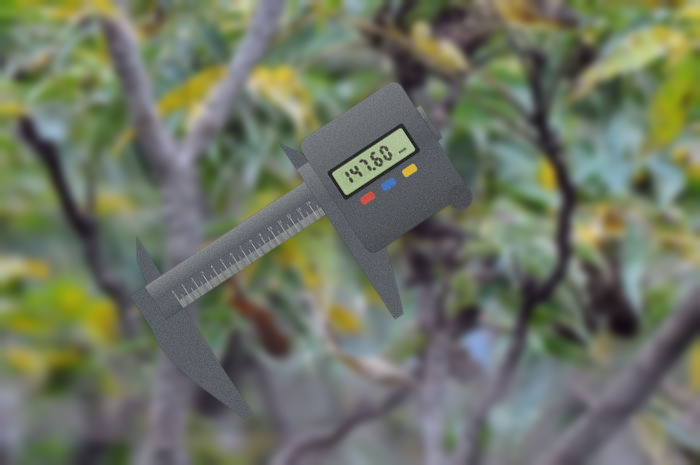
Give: 147.60,mm
